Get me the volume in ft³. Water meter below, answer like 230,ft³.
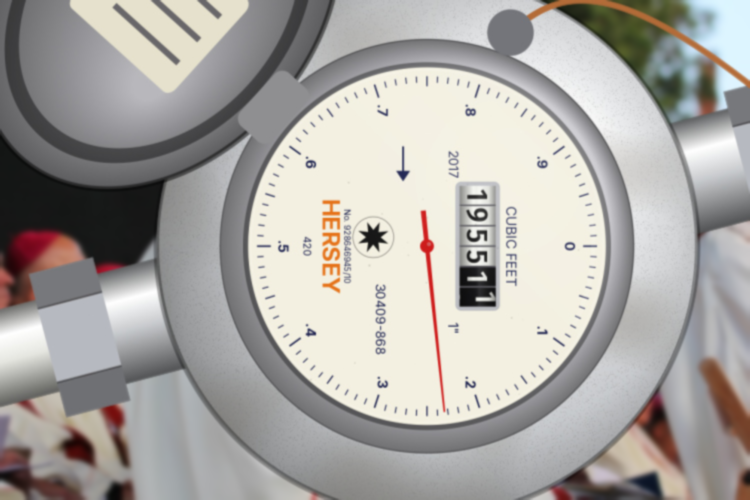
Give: 195511.23,ft³
